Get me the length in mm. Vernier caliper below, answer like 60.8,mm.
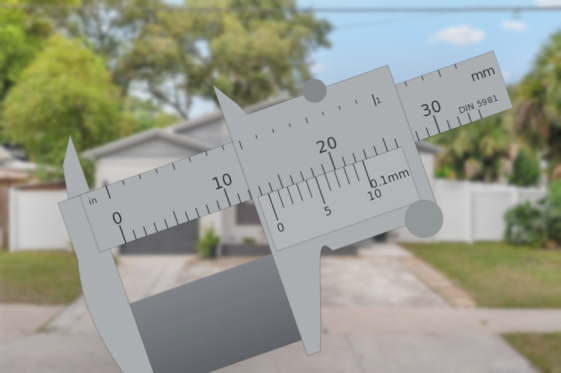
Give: 13.6,mm
